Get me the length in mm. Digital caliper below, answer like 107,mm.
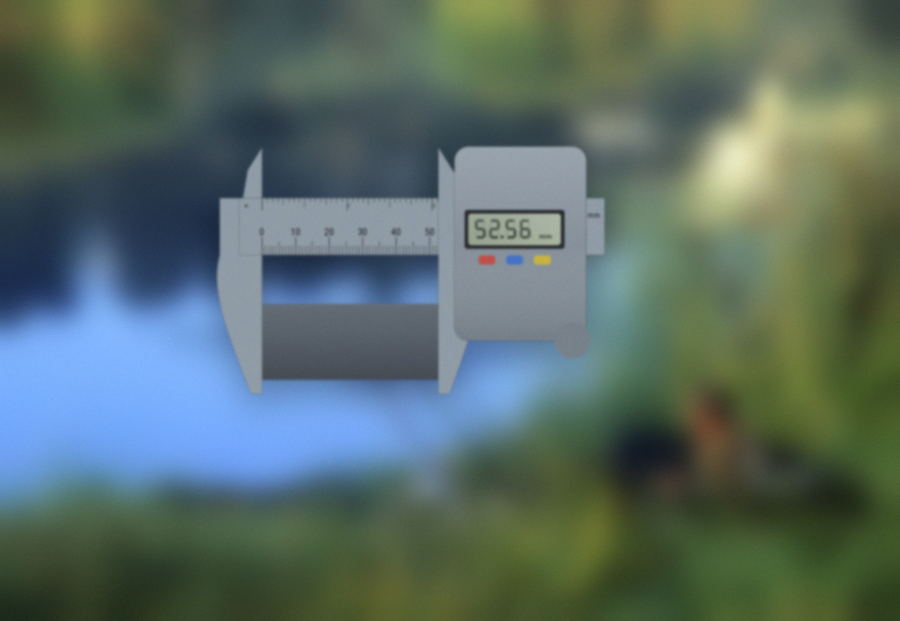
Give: 52.56,mm
